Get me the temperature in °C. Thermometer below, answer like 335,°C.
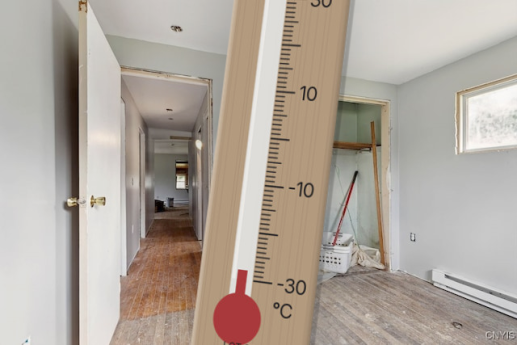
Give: -28,°C
